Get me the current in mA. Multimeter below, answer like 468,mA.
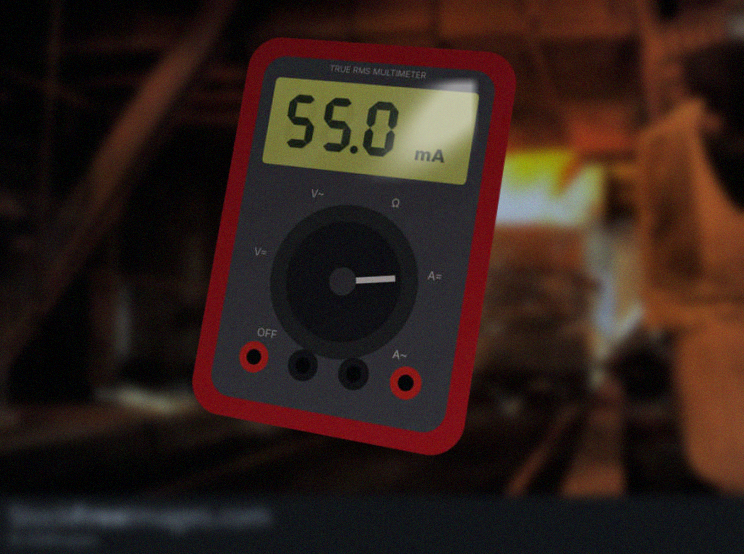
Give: 55.0,mA
